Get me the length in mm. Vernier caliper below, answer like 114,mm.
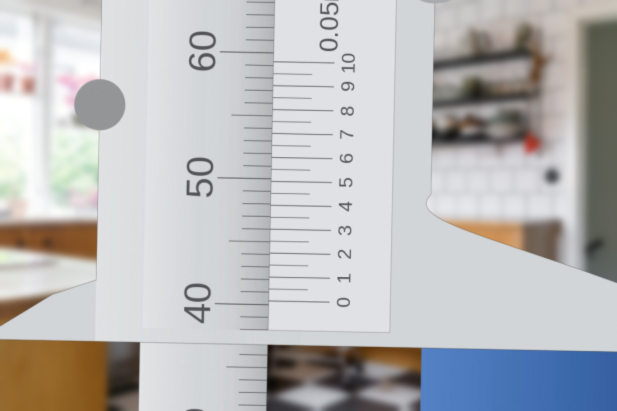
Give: 40.3,mm
